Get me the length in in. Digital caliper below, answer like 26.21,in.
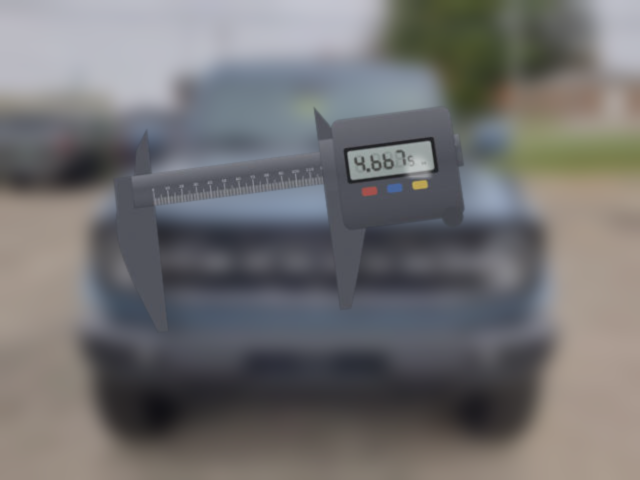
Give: 4.6675,in
